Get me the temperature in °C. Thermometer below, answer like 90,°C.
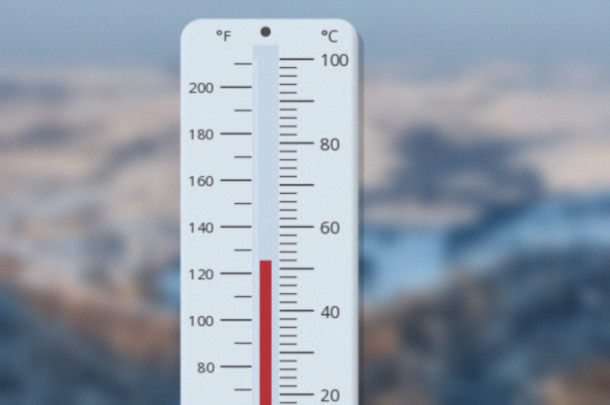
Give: 52,°C
